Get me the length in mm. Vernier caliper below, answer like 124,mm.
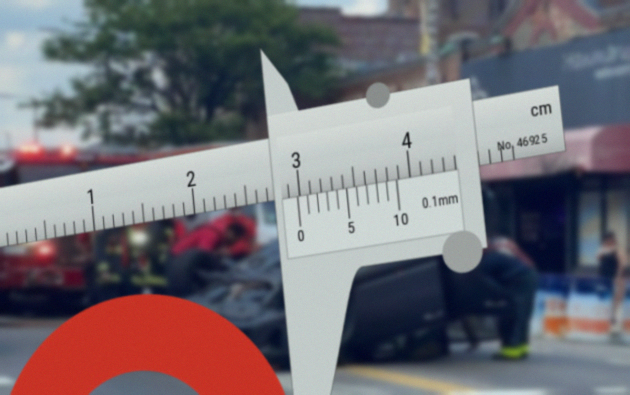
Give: 29.8,mm
